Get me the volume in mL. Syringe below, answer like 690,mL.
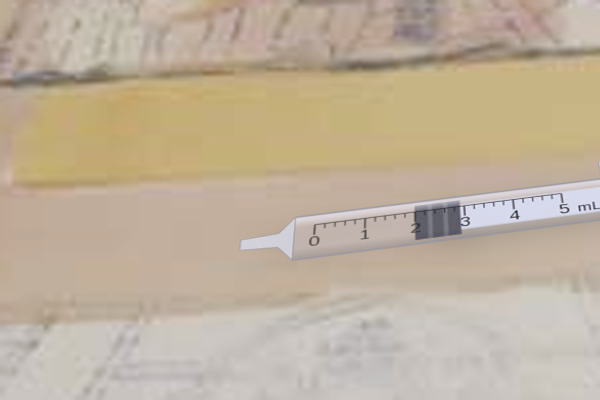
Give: 2,mL
